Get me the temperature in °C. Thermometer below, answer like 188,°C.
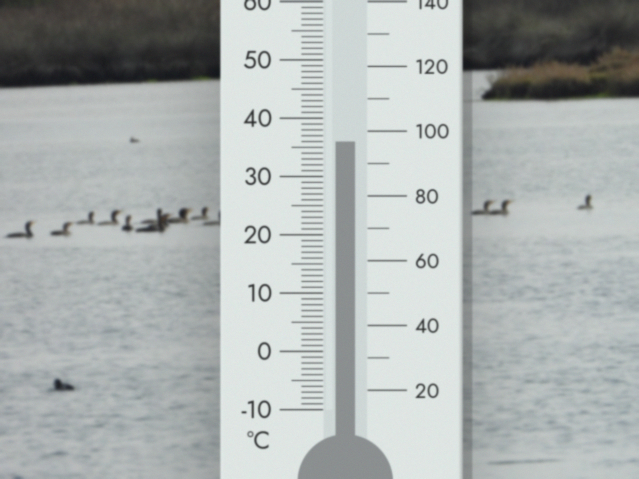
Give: 36,°C
